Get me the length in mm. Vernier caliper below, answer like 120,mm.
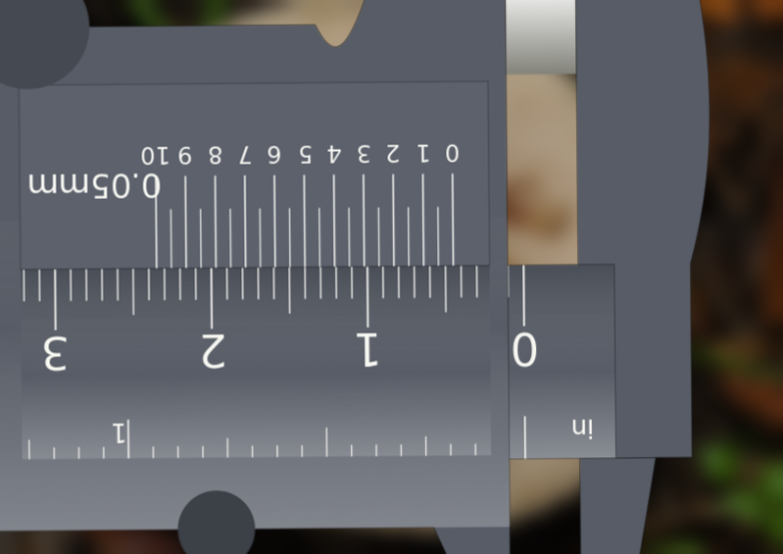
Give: 4.5,mm
